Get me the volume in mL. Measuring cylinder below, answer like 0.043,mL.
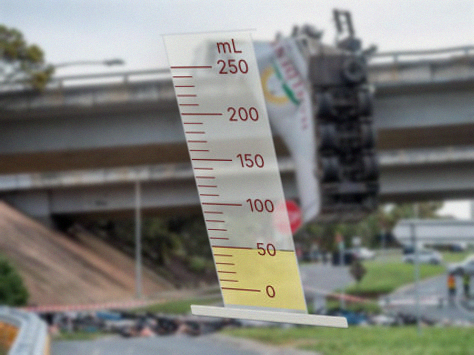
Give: 50,mL
